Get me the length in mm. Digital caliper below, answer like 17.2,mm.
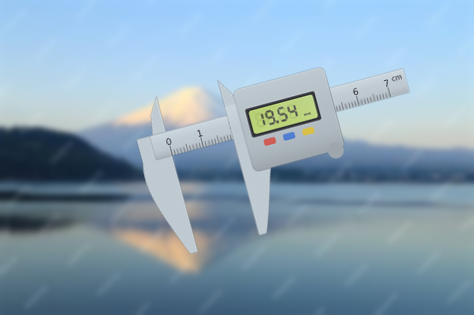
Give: 19.54,mm
